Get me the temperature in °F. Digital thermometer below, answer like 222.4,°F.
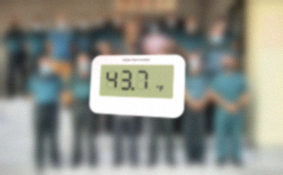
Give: 43.7,°F
